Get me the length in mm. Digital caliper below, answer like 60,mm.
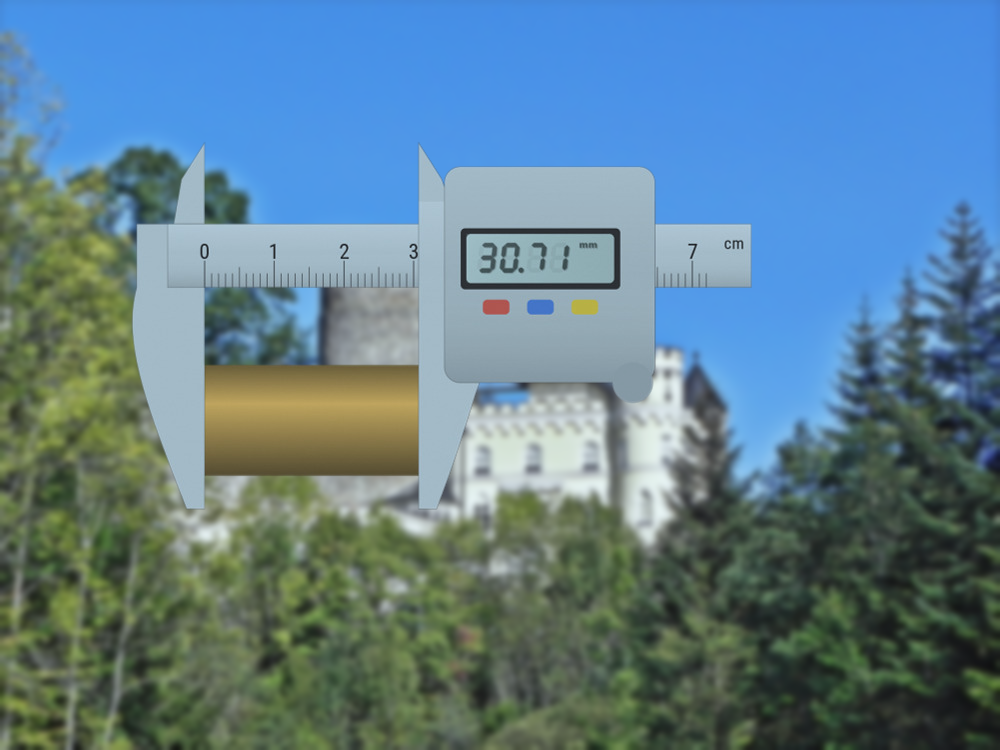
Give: 30.71,mm
